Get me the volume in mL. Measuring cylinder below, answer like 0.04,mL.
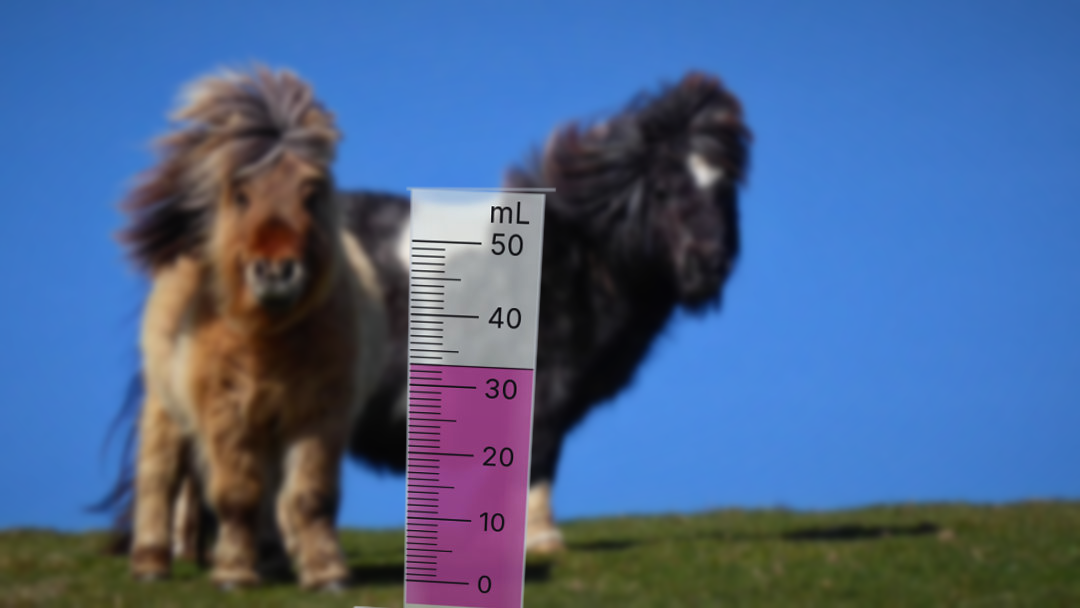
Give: 33,mL
